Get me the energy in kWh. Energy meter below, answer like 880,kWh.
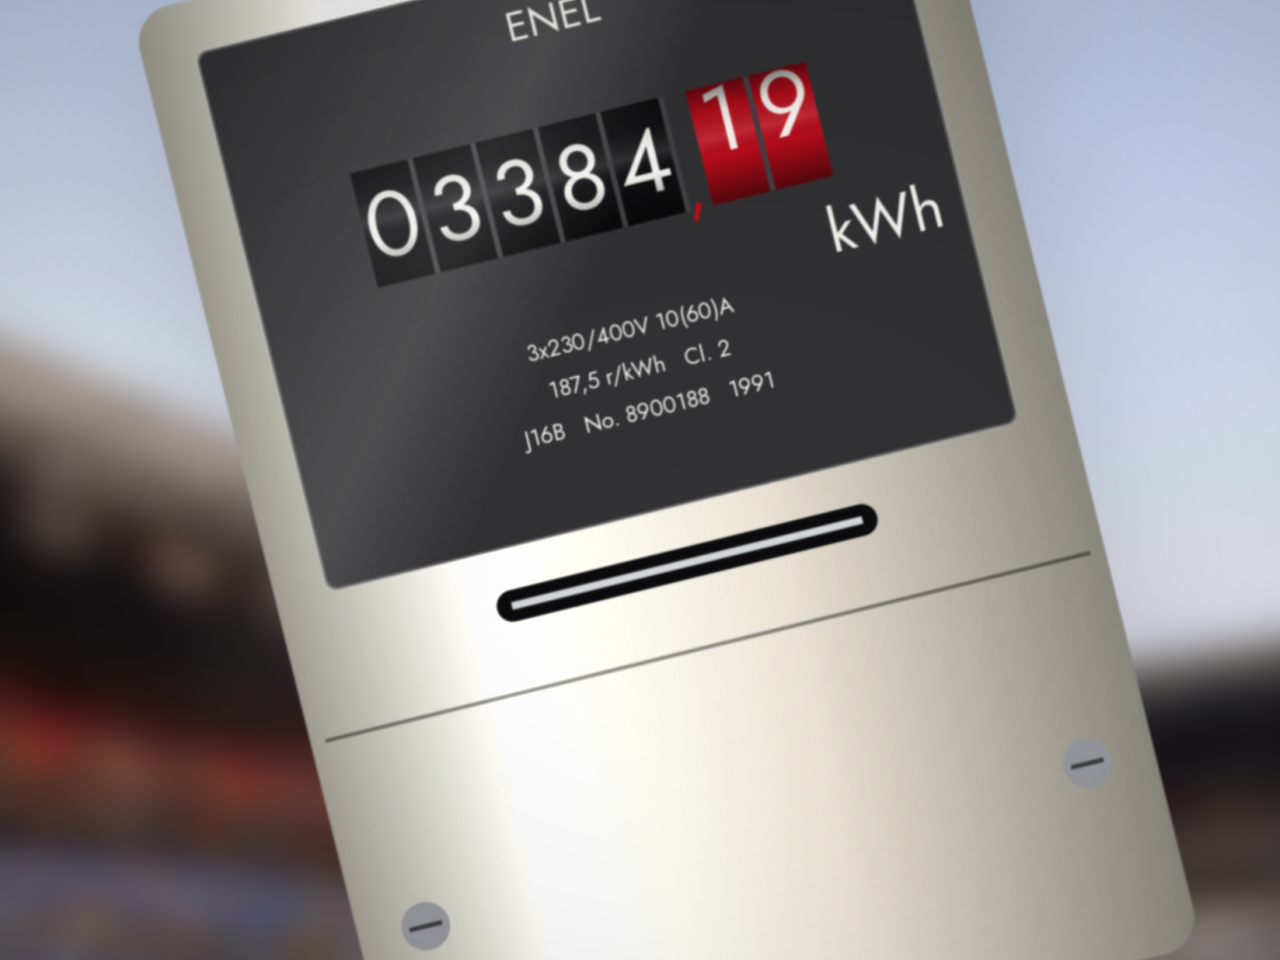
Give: 3384.19,kWh
